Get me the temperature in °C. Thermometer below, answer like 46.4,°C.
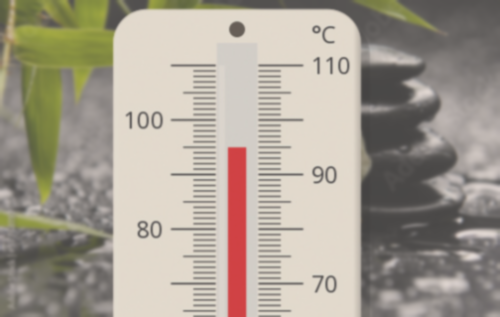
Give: 95,°C
